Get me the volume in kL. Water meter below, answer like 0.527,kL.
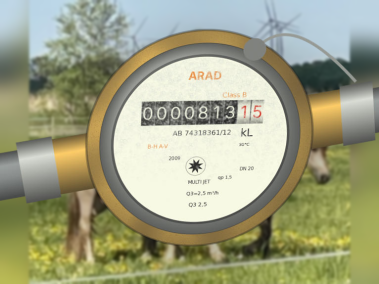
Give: 813.15,kL
